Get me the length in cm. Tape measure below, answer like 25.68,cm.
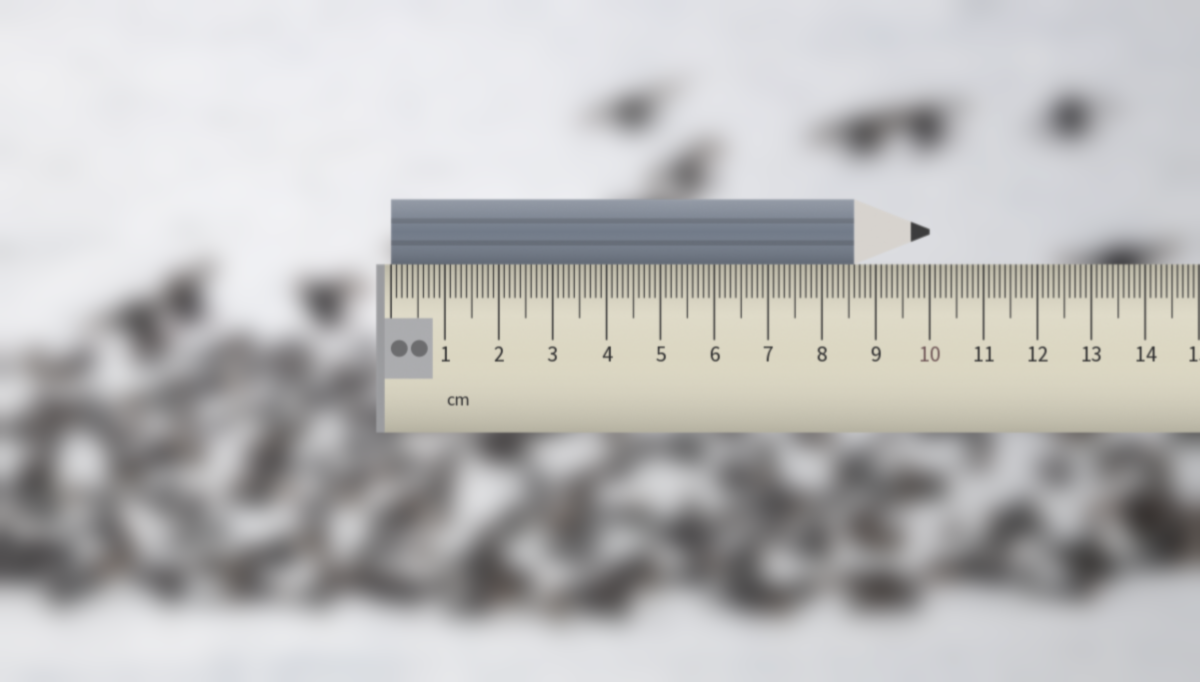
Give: 10,cm
